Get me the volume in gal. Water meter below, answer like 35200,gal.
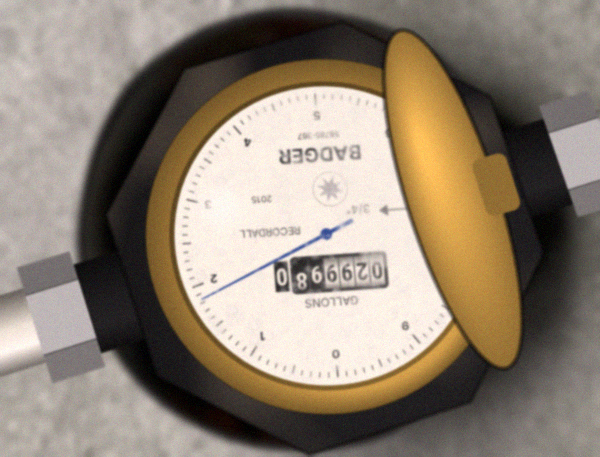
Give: 299981.8,gal
